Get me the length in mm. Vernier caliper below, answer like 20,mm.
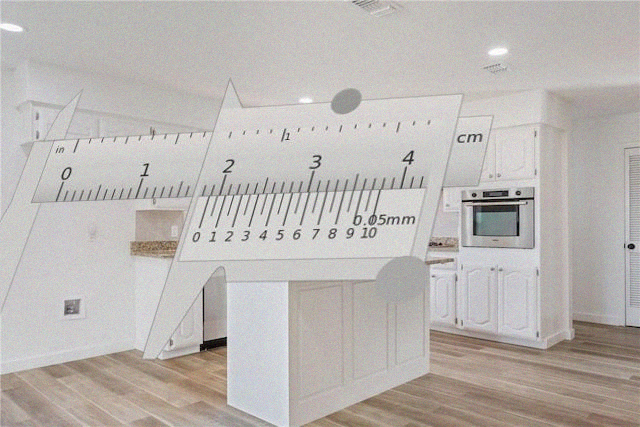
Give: 18.8,mm
